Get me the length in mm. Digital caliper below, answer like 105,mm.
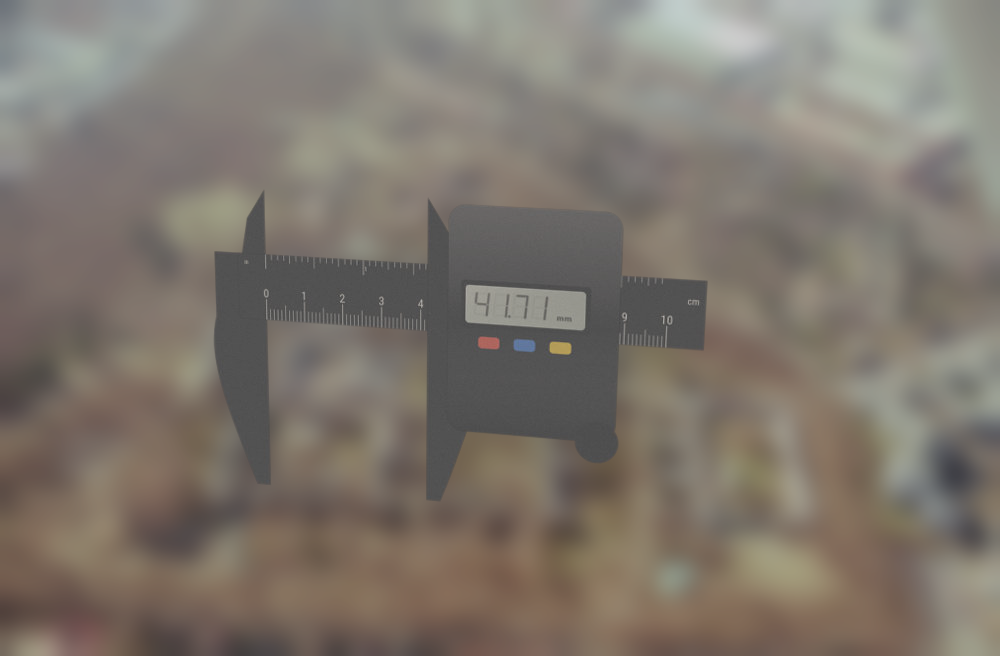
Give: 41.71,mm
